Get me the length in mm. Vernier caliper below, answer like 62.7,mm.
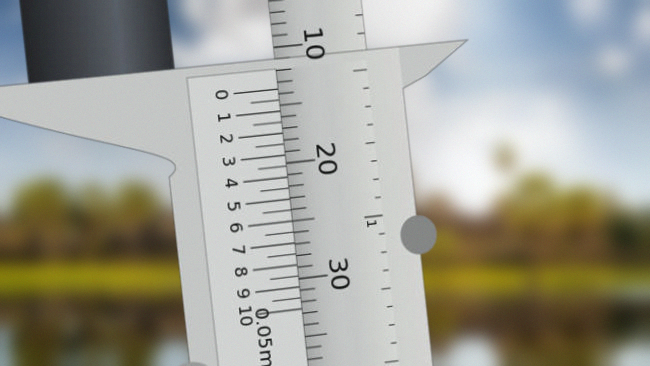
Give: 13.6,mm
